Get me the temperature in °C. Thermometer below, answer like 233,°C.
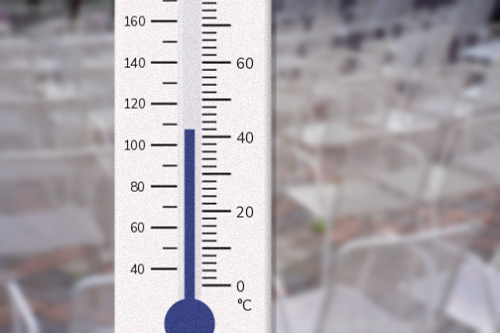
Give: 42,°C
